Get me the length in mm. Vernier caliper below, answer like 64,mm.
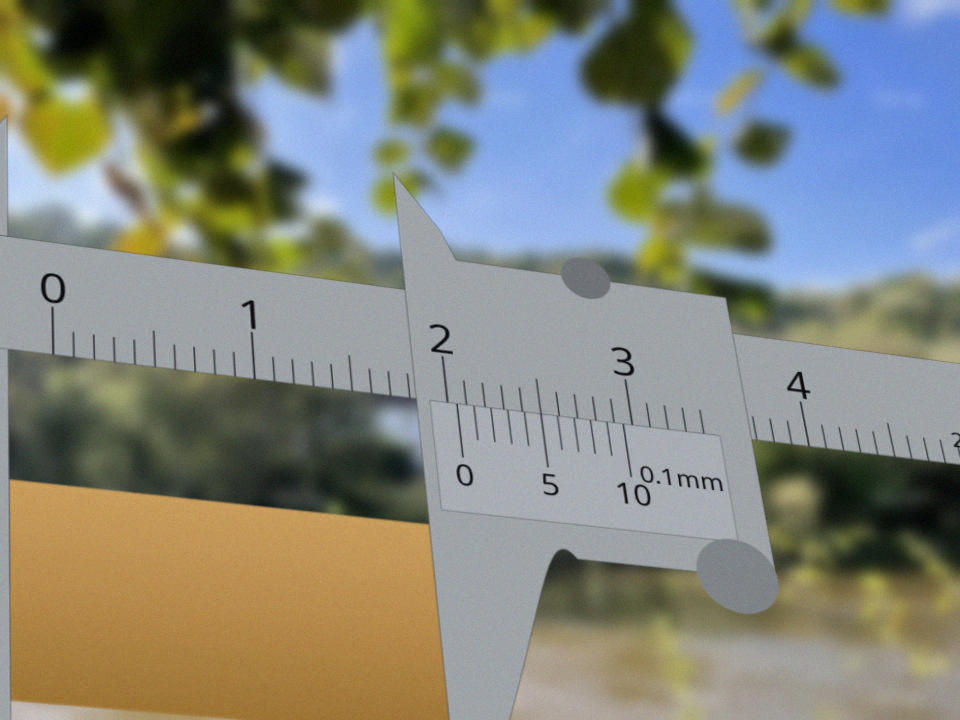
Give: 20.5,mm
